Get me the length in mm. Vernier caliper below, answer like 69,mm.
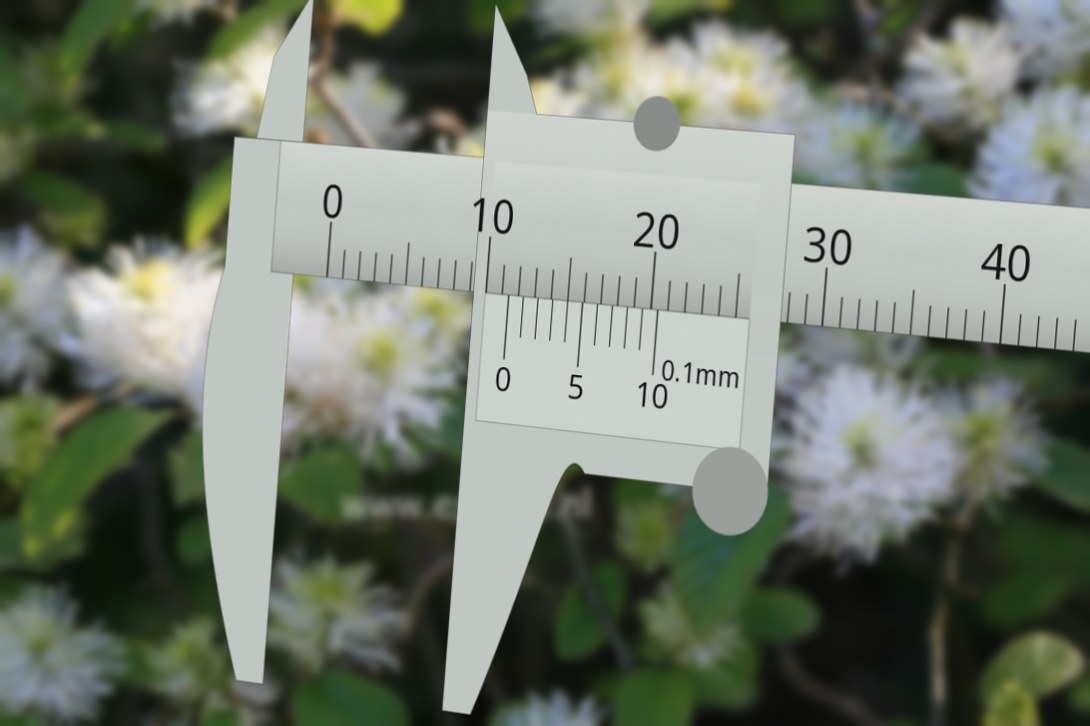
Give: 11.4,mm
